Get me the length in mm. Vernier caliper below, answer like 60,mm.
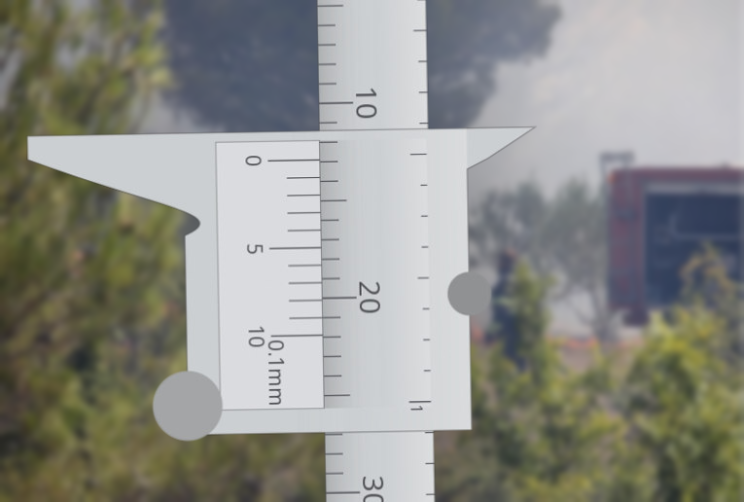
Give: 12.9,mm
